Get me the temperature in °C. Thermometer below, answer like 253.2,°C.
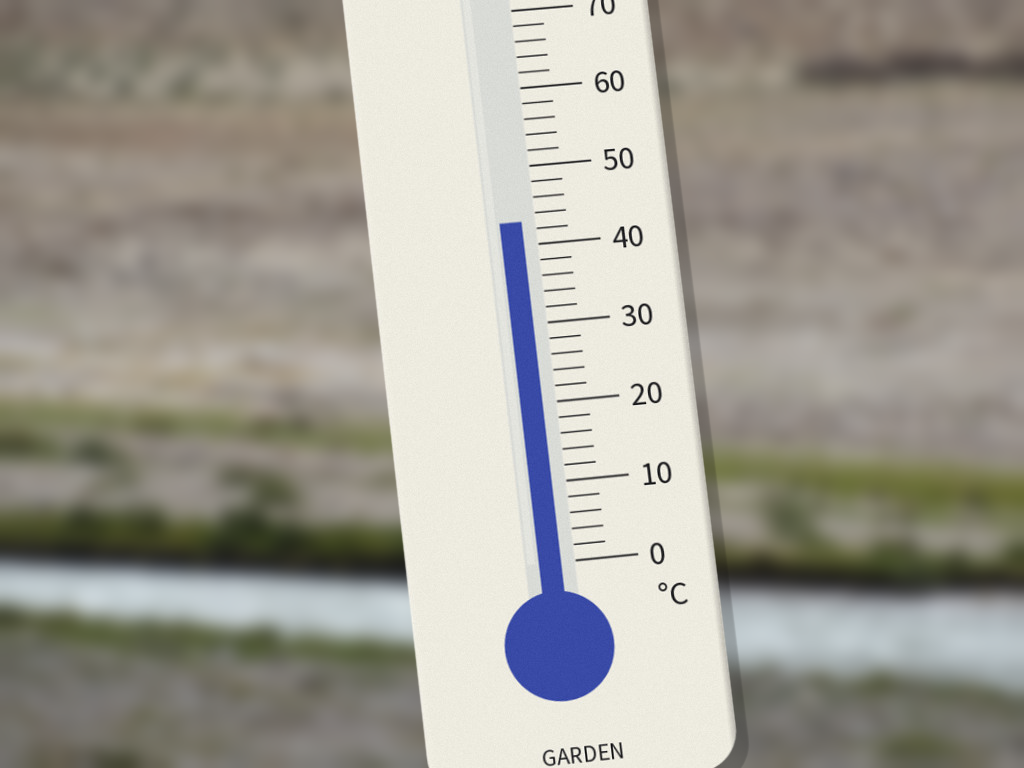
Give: 43,°C
